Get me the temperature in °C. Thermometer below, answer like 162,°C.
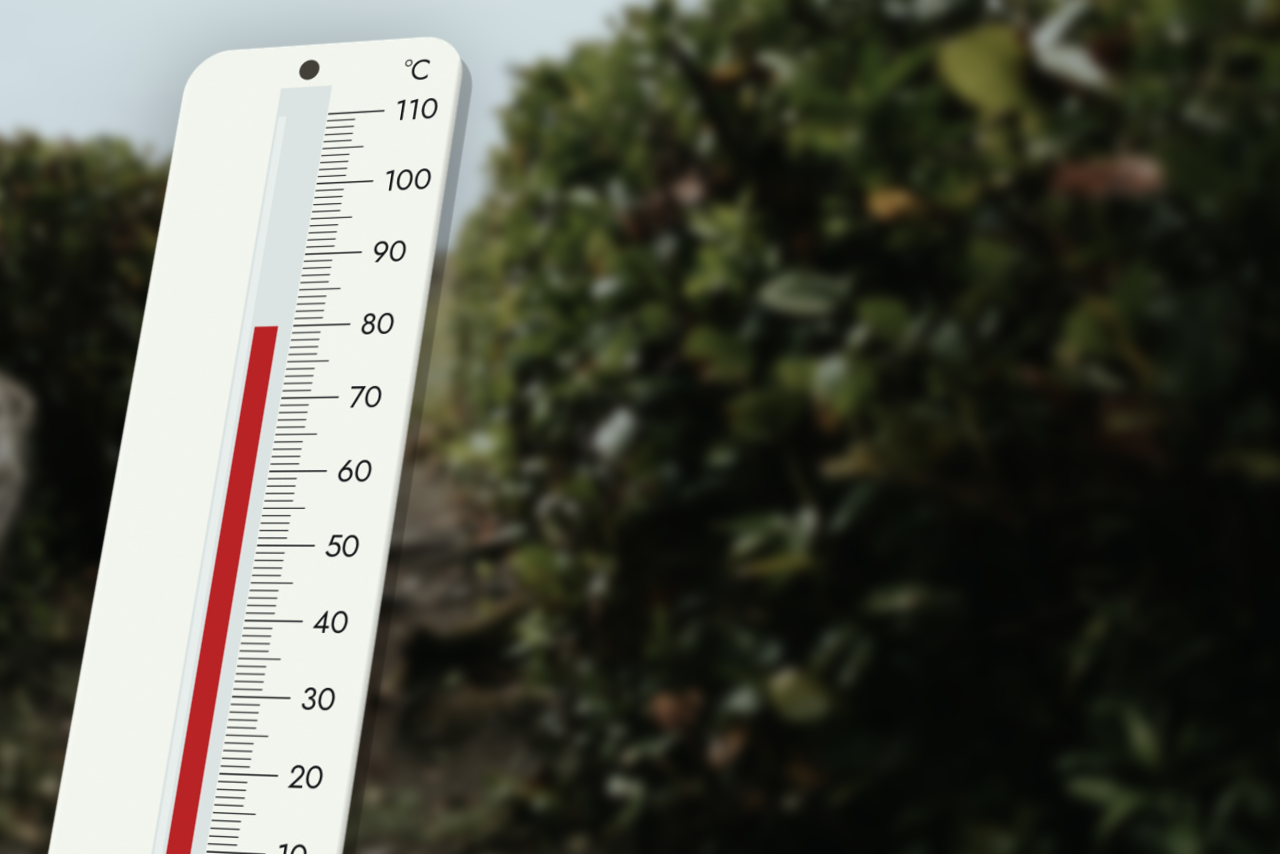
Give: 80,°C
